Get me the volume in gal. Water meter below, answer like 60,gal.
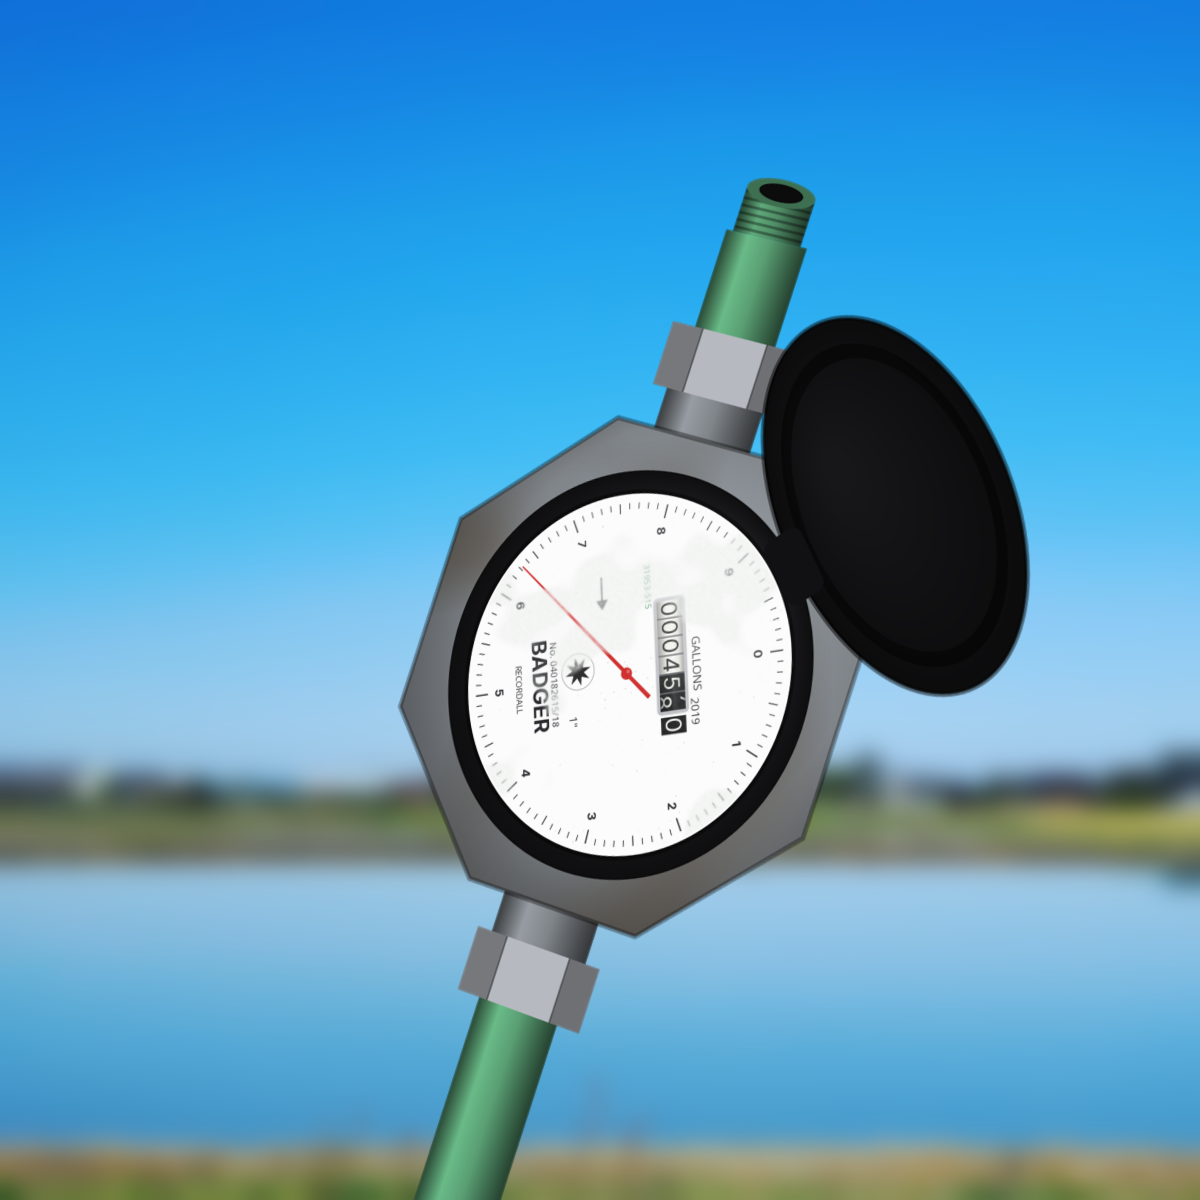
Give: 4576.3,gal
